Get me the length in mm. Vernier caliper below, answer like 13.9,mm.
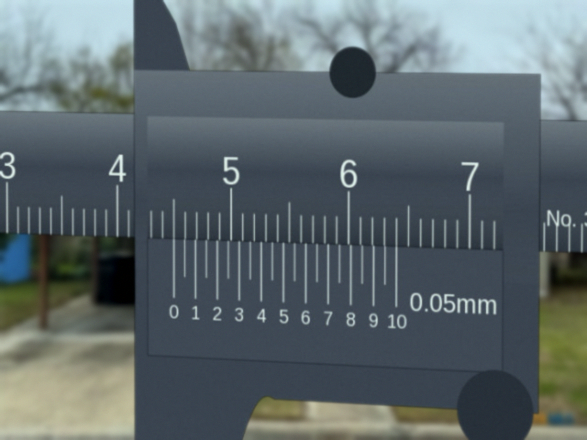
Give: 45.0,mm
